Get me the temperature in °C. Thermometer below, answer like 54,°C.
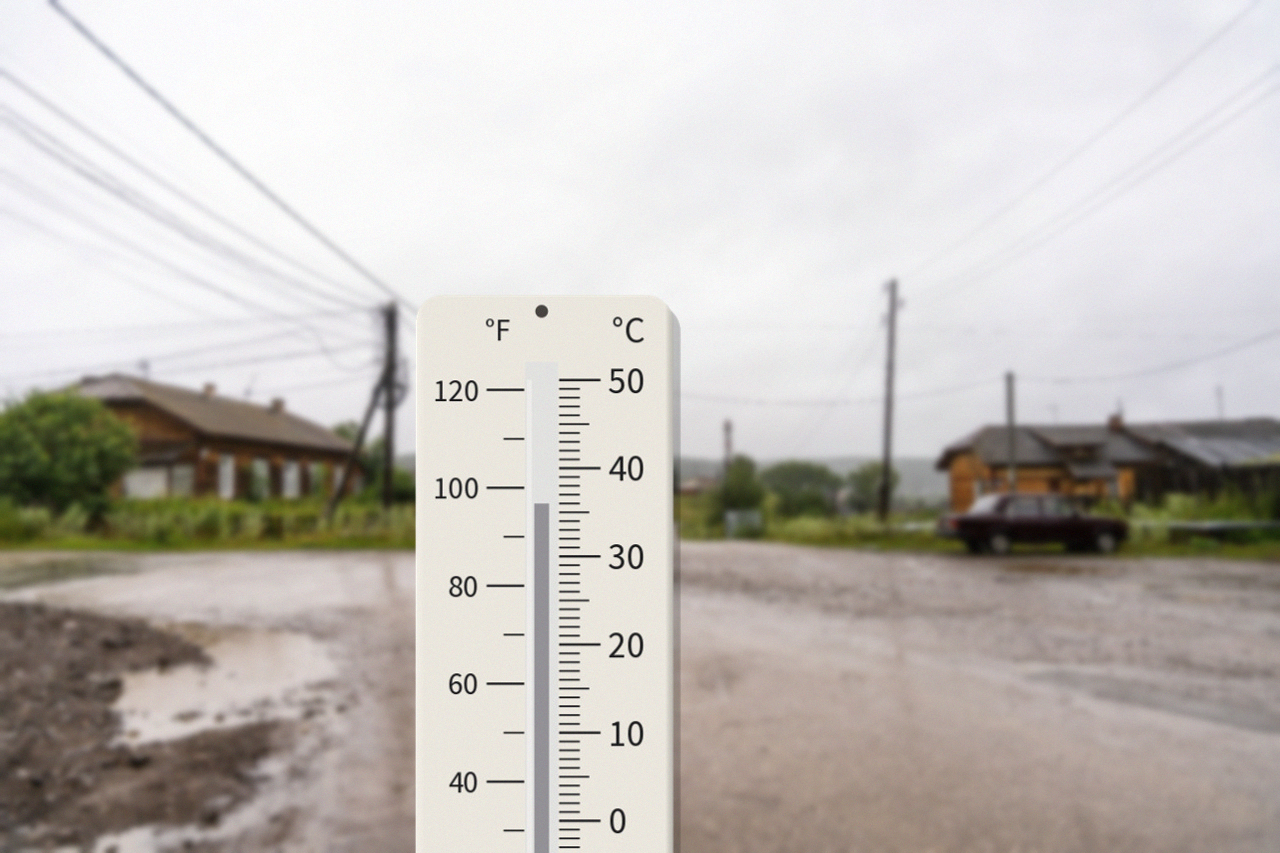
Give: 36,°C
